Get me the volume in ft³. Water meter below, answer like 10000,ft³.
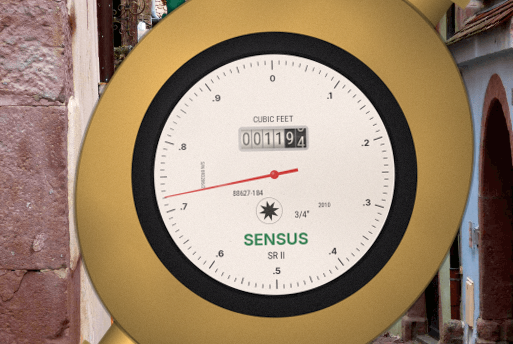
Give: 1193.72,ft³
